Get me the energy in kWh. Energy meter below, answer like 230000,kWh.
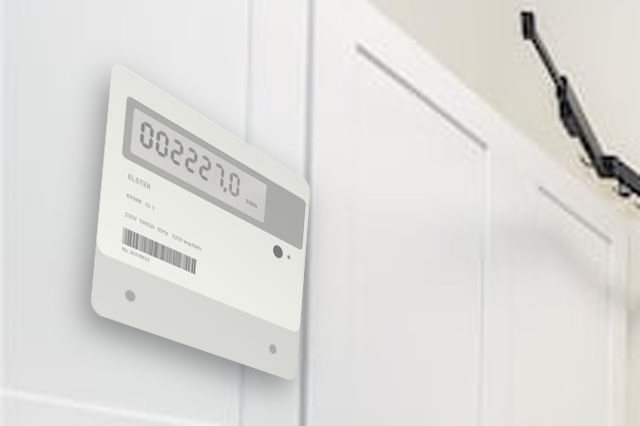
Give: 2227.0,kWh
